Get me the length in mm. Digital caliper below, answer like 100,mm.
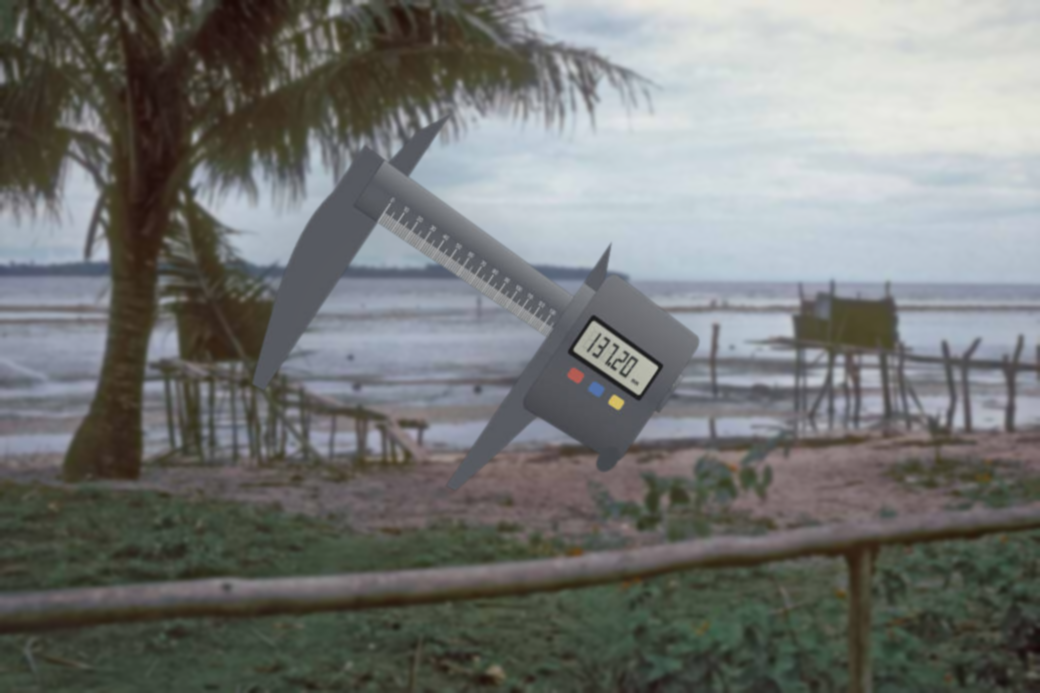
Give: 137.20,mm
